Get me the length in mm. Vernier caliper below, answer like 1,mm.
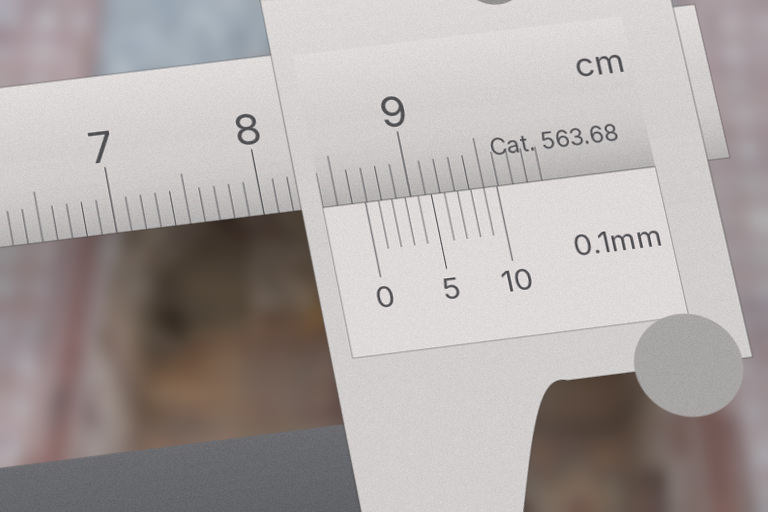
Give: 86.9,mm
